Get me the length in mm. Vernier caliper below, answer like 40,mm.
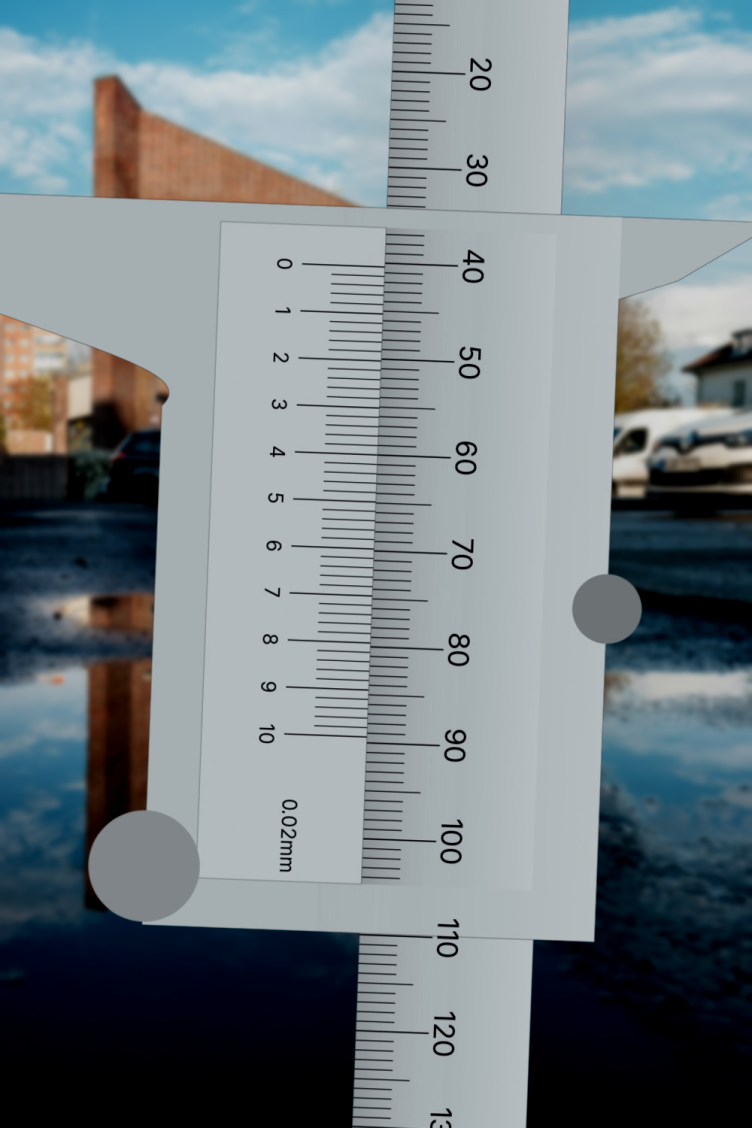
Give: 40.4,mm
